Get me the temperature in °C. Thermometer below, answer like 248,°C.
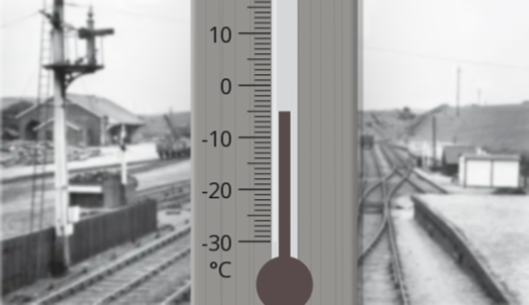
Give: -5,°C
